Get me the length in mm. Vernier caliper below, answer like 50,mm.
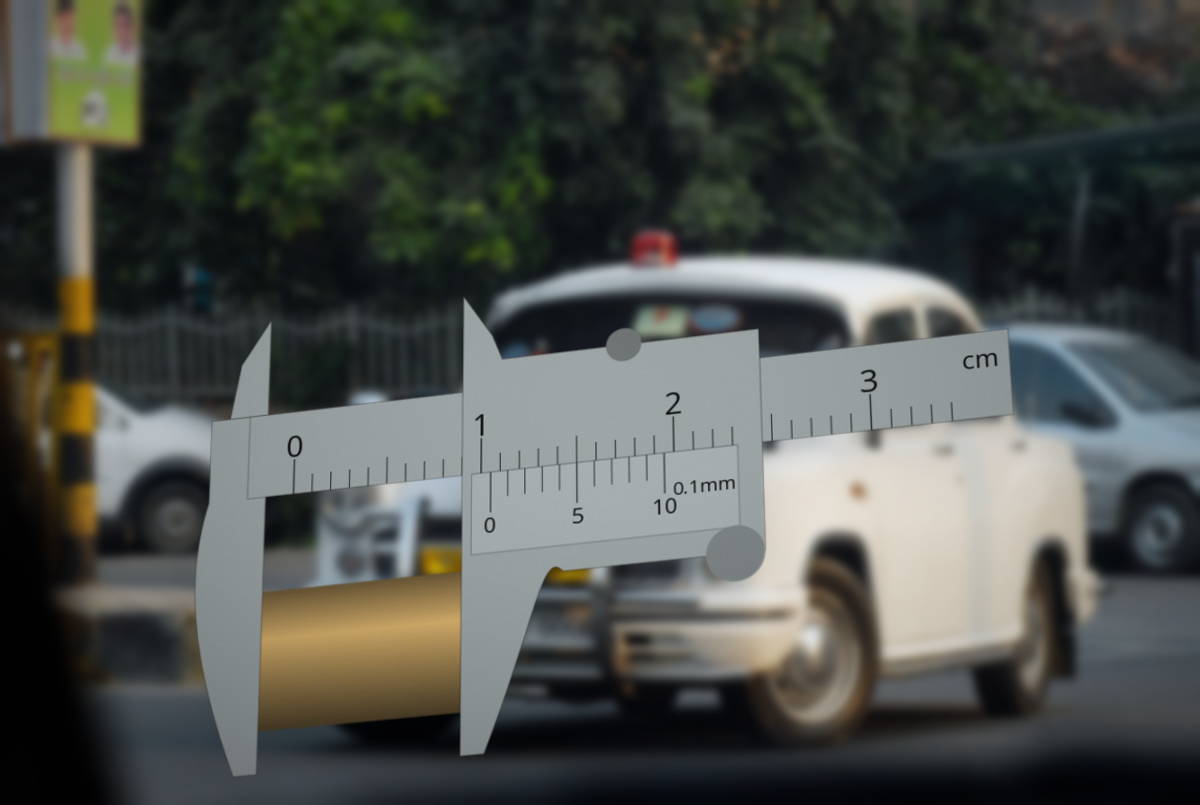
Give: 10.5,mm
